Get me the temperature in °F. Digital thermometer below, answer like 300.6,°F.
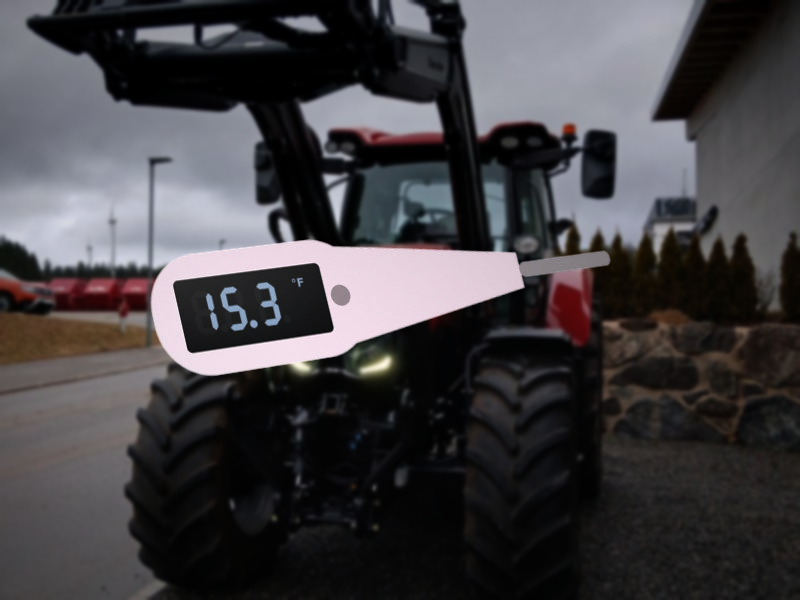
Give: 15.3,°F
